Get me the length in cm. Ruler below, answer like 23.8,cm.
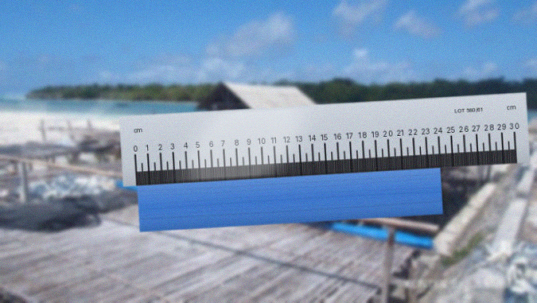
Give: 24,cm
